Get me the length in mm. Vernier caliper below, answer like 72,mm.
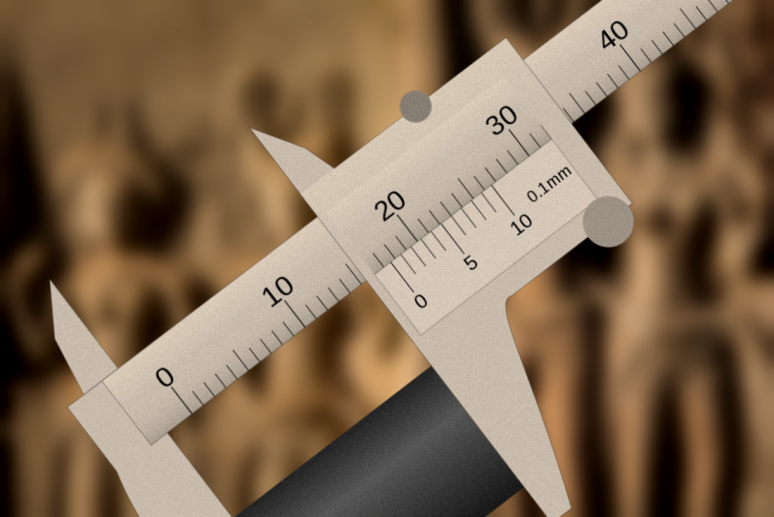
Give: 17.6,mm
